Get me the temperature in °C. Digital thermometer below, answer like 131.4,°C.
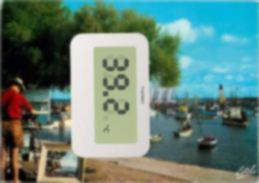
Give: 39.2,°C
